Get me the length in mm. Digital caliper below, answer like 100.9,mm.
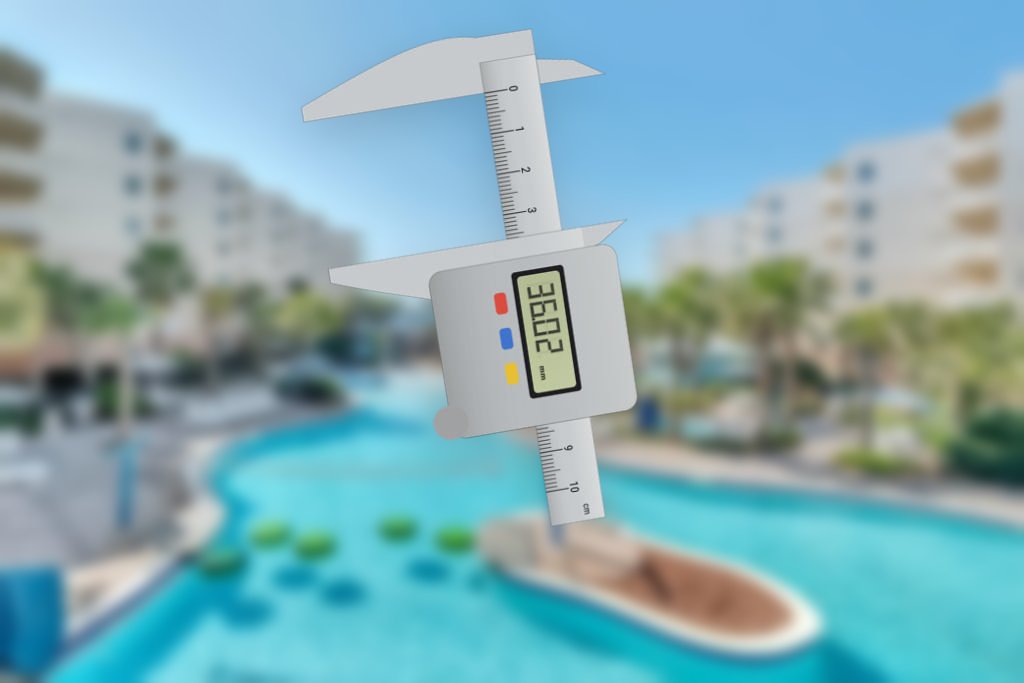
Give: 36.02,mm
